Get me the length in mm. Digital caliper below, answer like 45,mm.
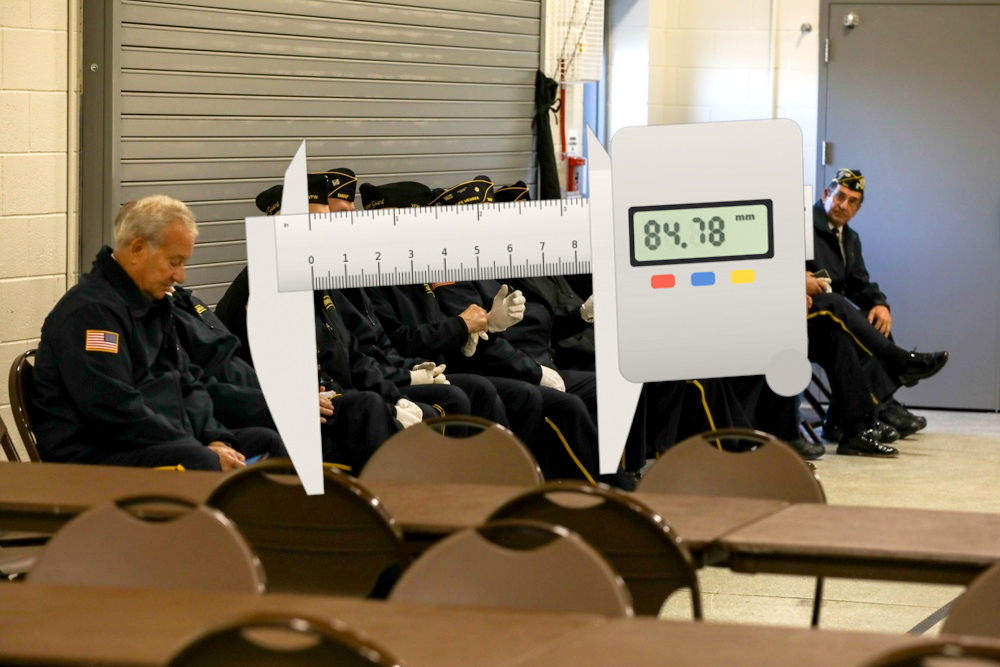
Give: 84.78,mm
